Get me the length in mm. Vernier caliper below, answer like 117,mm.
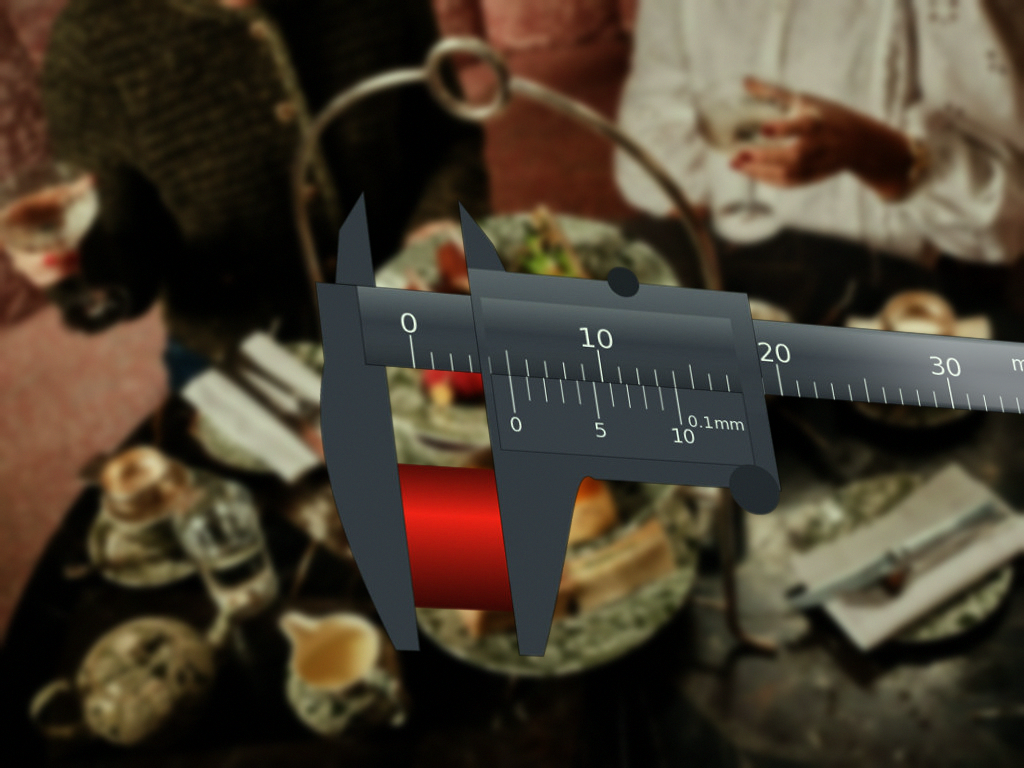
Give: 5.0,mm
